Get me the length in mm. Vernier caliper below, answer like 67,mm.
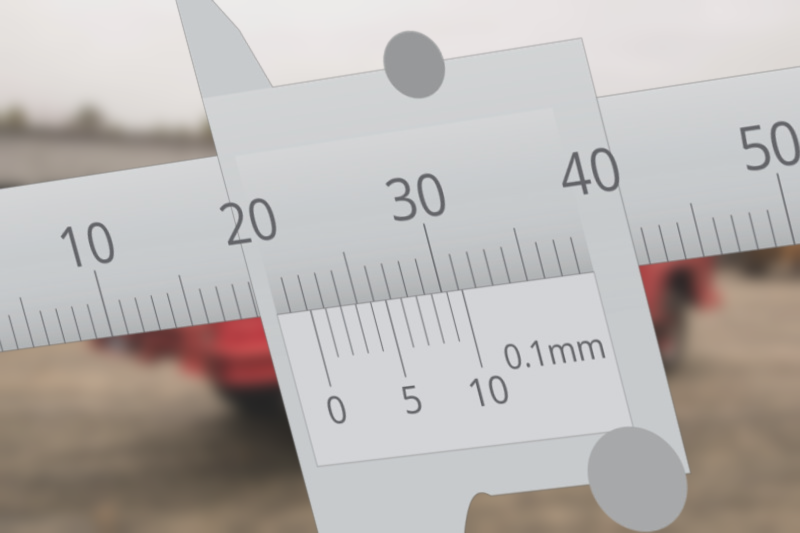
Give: 22.2,mm
